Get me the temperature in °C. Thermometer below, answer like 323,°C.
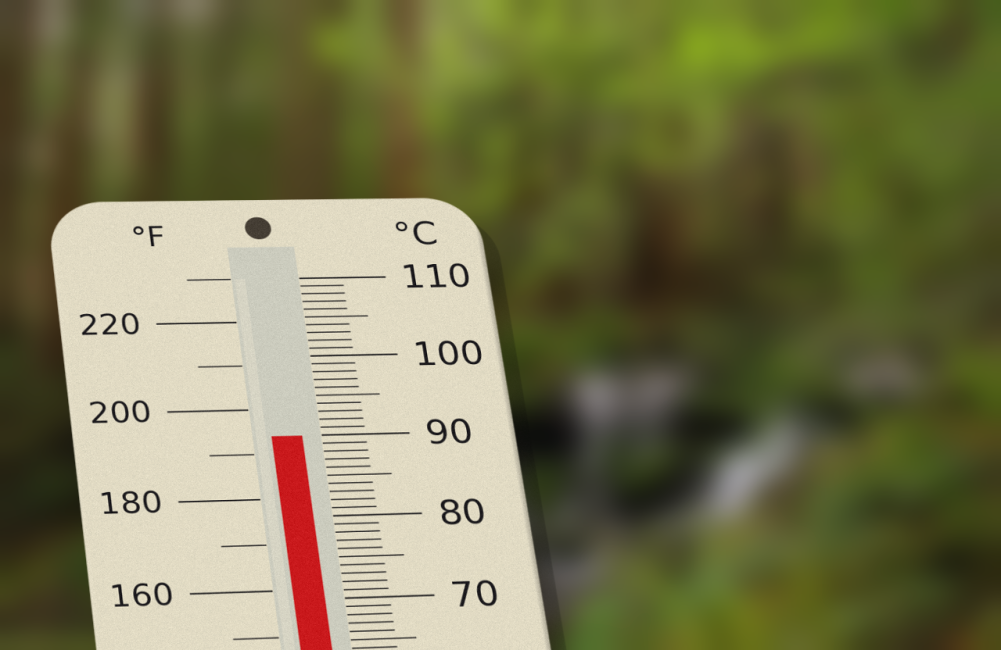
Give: 90,°C
